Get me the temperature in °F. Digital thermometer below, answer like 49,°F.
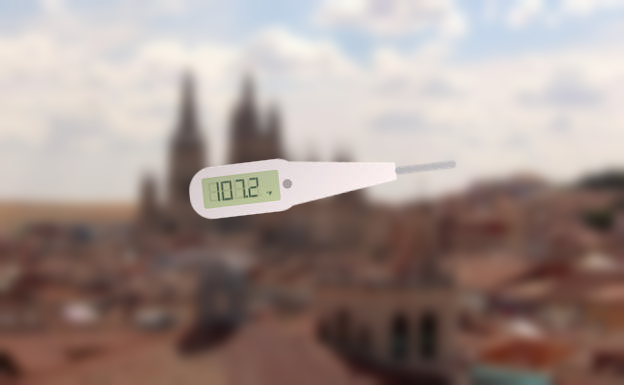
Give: 107.2,°F
